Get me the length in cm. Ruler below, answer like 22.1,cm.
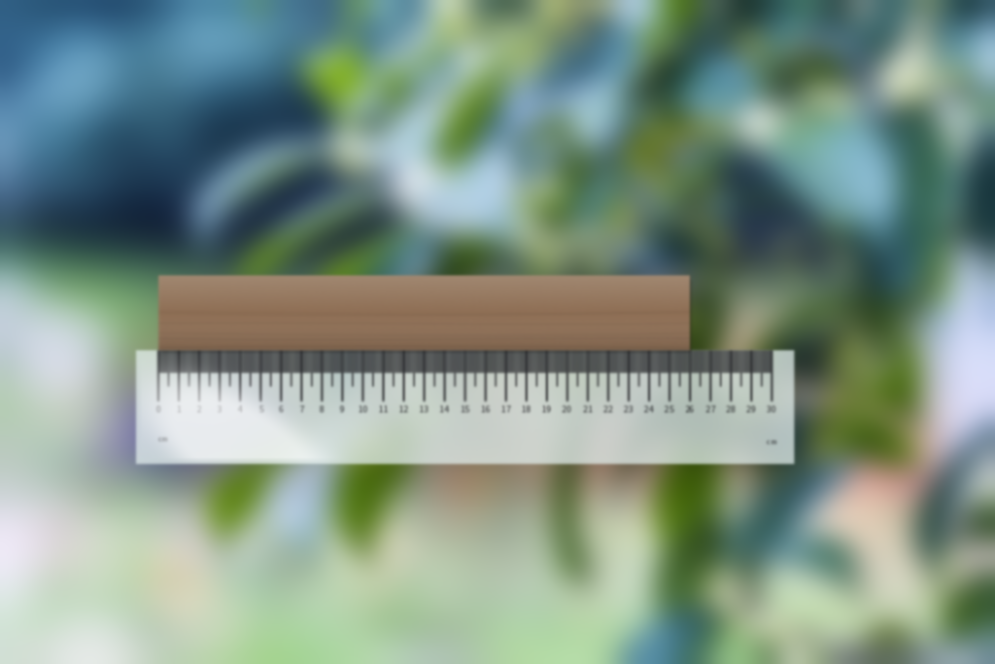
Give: 26,cm
